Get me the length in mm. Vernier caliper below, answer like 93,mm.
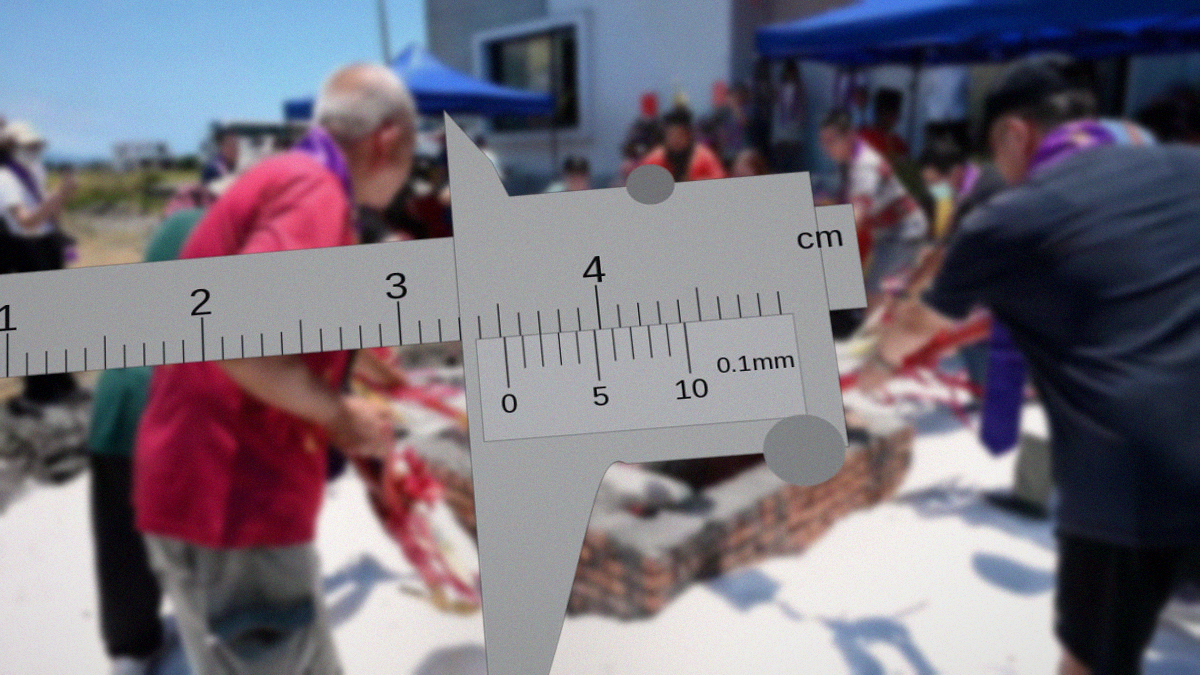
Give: 35.2,mm
